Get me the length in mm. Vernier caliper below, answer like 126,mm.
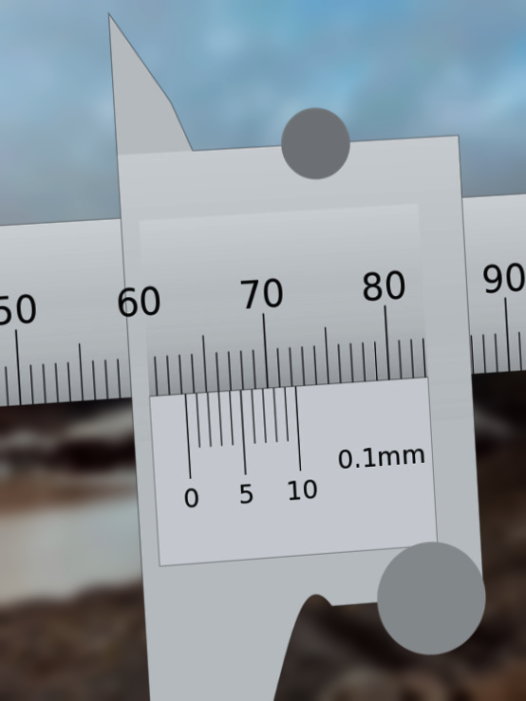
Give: 63.3,mm
